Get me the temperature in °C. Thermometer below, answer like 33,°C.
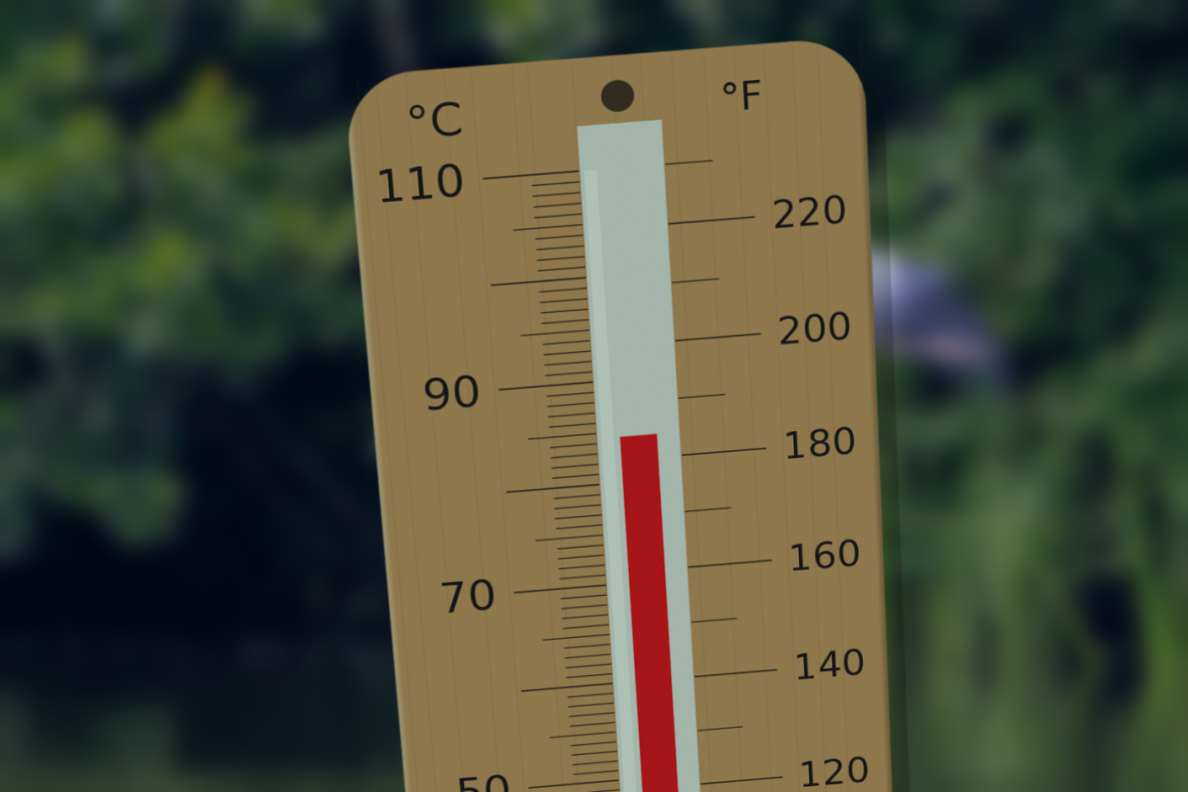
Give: 84.5,°C
